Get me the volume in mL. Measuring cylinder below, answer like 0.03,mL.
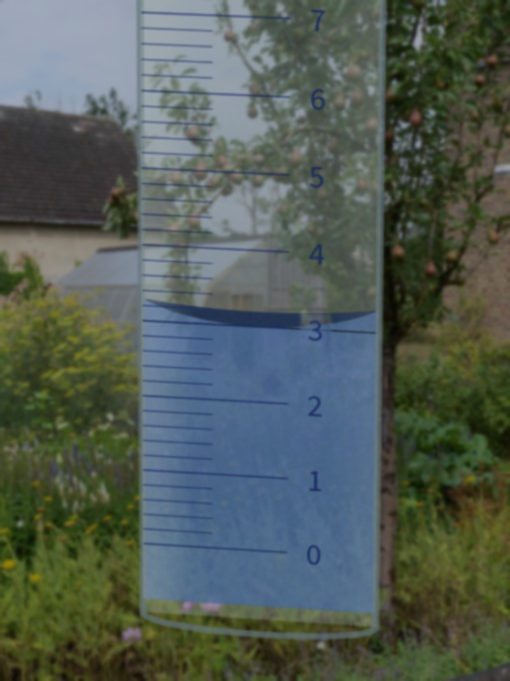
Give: 3,mL
